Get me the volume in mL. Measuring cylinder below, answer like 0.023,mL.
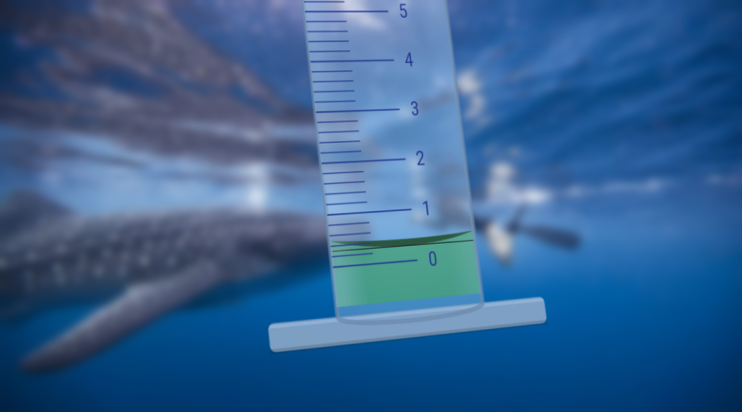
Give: 0.3,mL
